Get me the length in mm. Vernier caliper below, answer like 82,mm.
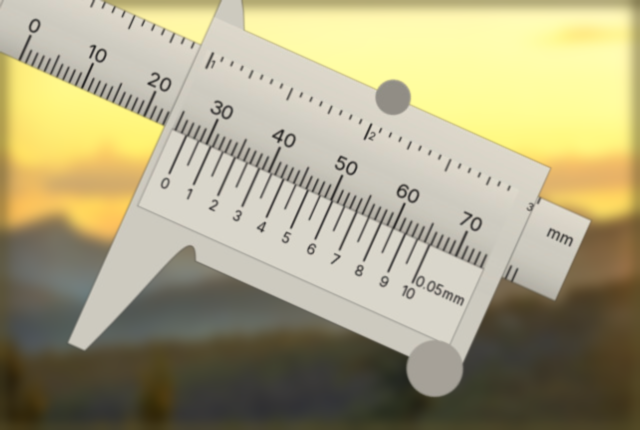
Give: 26.8,mm
